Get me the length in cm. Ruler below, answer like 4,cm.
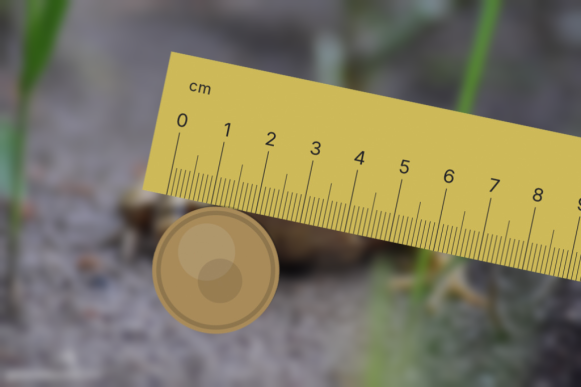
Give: 2.8,cm
